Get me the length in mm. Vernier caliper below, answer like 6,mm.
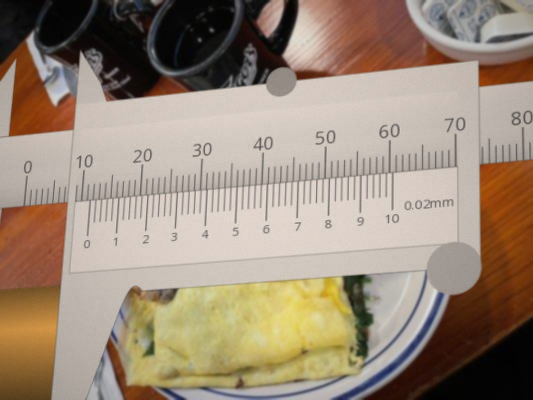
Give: 11.5,mm
